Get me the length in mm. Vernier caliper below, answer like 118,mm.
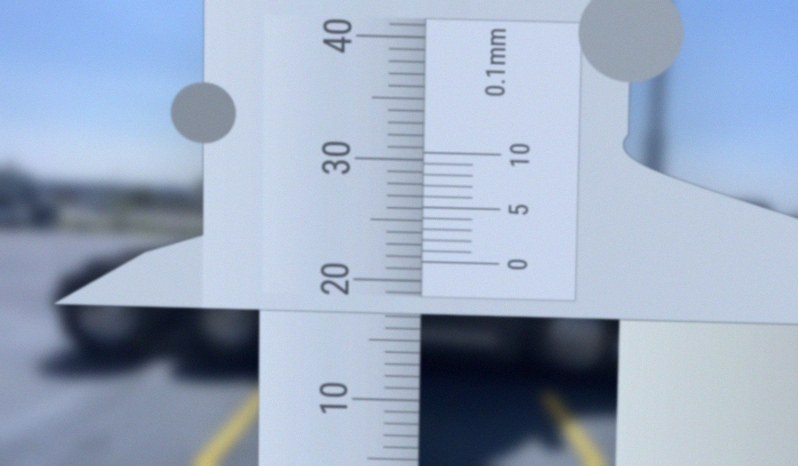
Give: 21.6,mm
